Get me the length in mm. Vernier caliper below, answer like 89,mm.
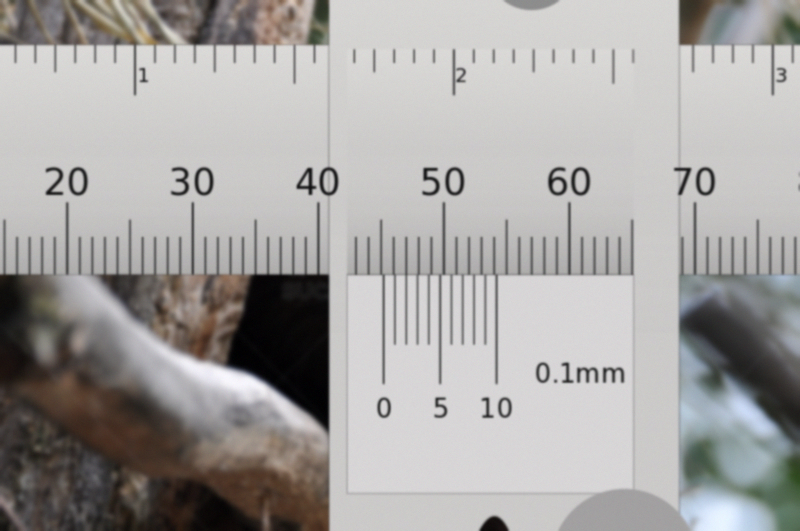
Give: 45.2,mm
